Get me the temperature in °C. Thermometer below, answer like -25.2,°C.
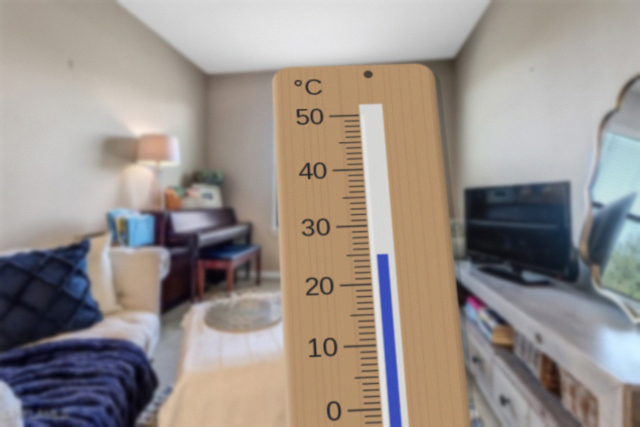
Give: 25,°C
